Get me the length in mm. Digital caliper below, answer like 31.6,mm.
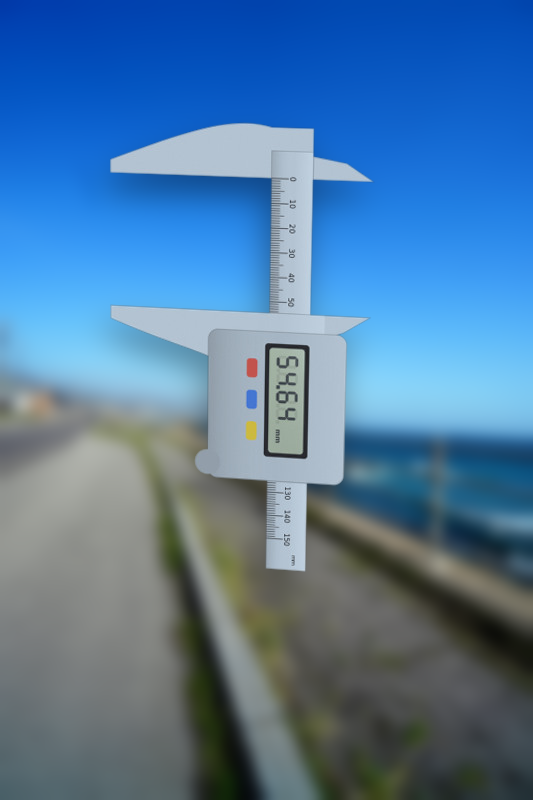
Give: 54.64,mm
